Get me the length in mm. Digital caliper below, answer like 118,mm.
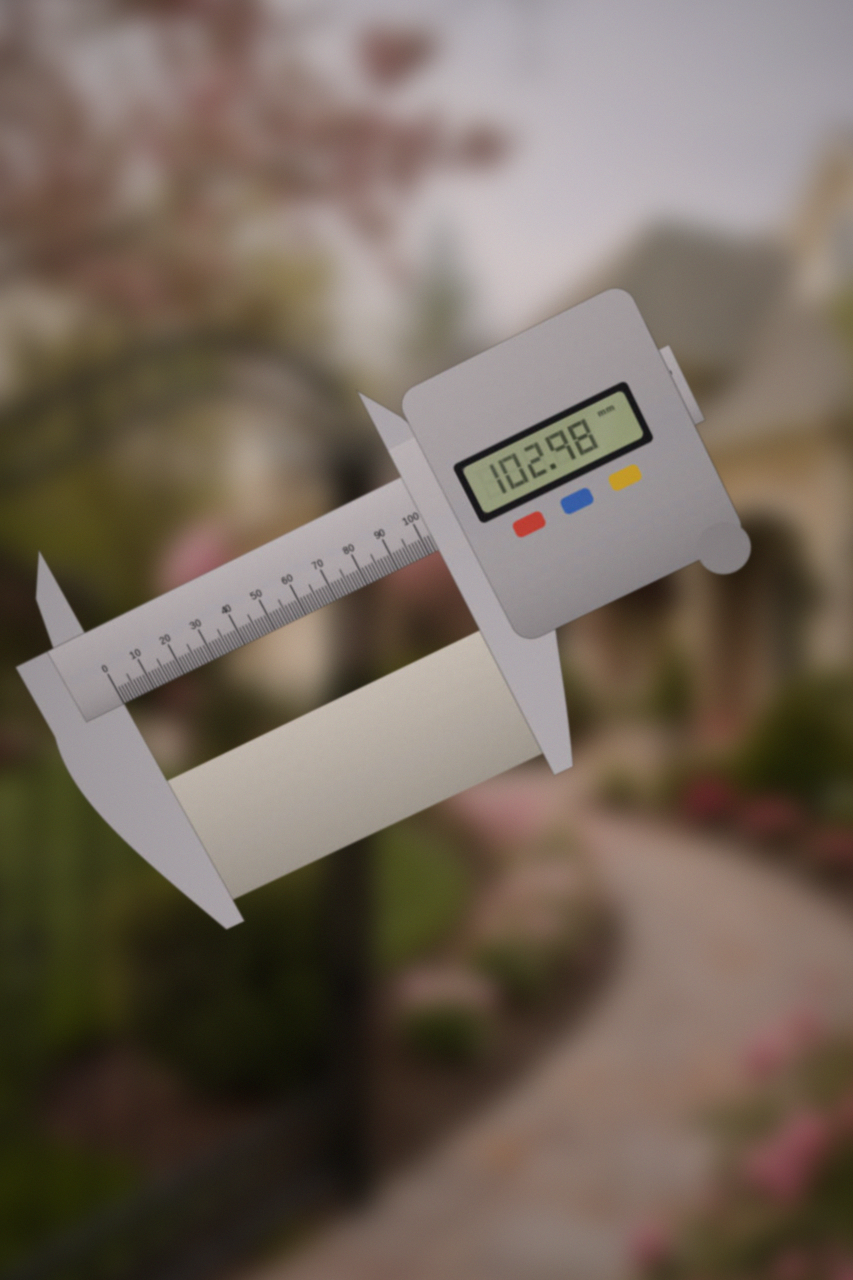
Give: 102.98,mm
